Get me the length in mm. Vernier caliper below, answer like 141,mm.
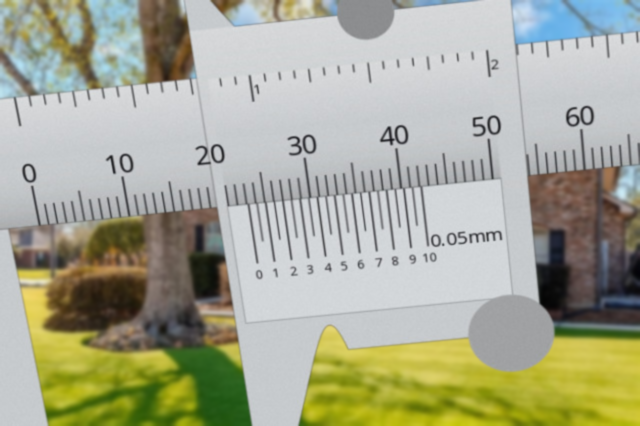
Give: 23.2,mm
